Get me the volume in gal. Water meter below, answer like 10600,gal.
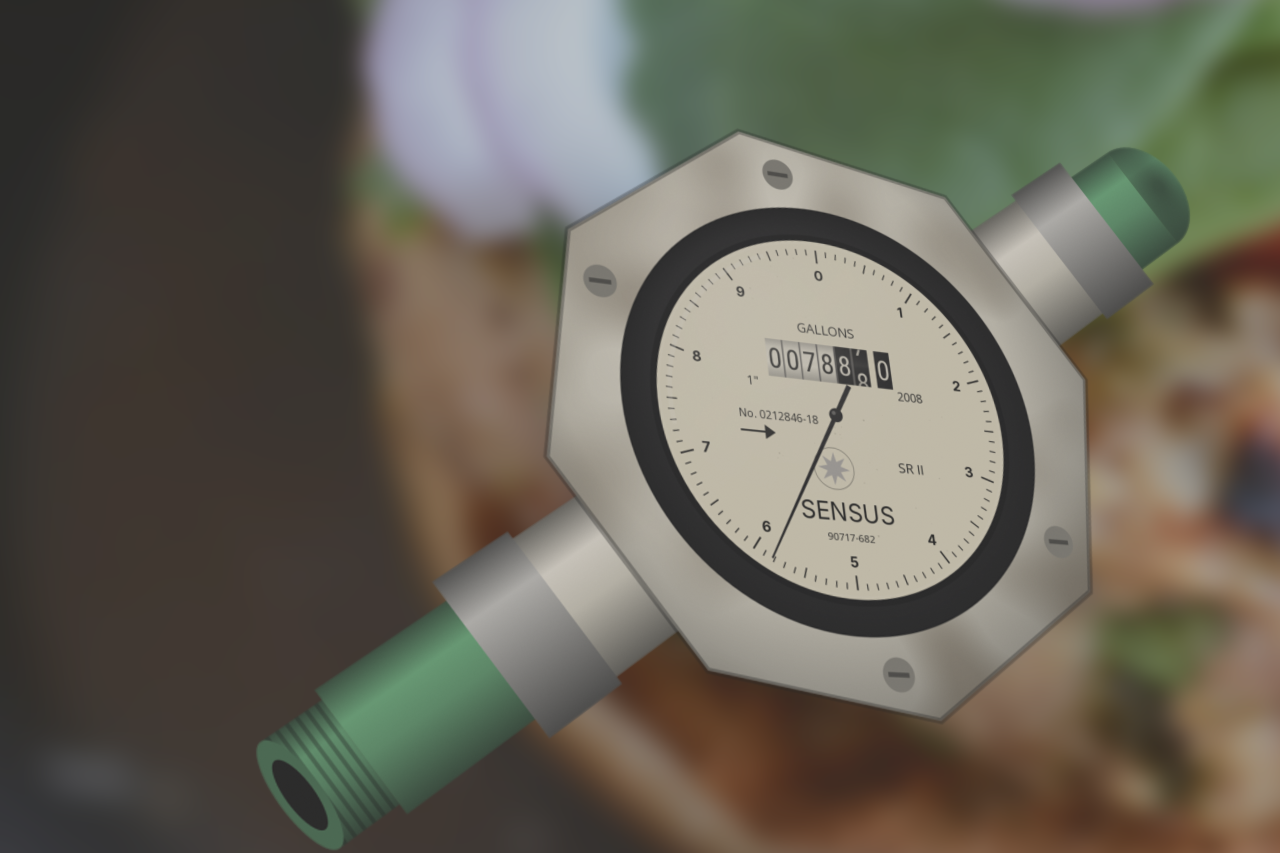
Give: 78875.8,gal
